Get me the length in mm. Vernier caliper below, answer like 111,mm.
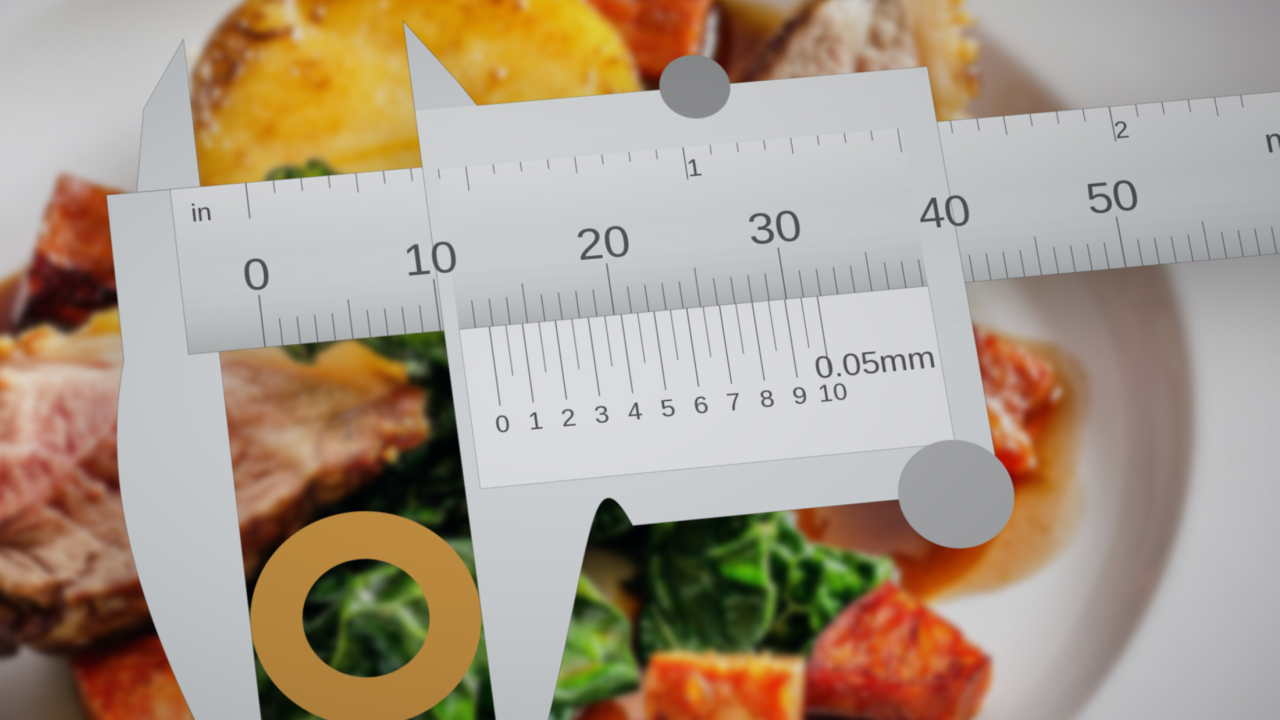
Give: 12.8,mm
